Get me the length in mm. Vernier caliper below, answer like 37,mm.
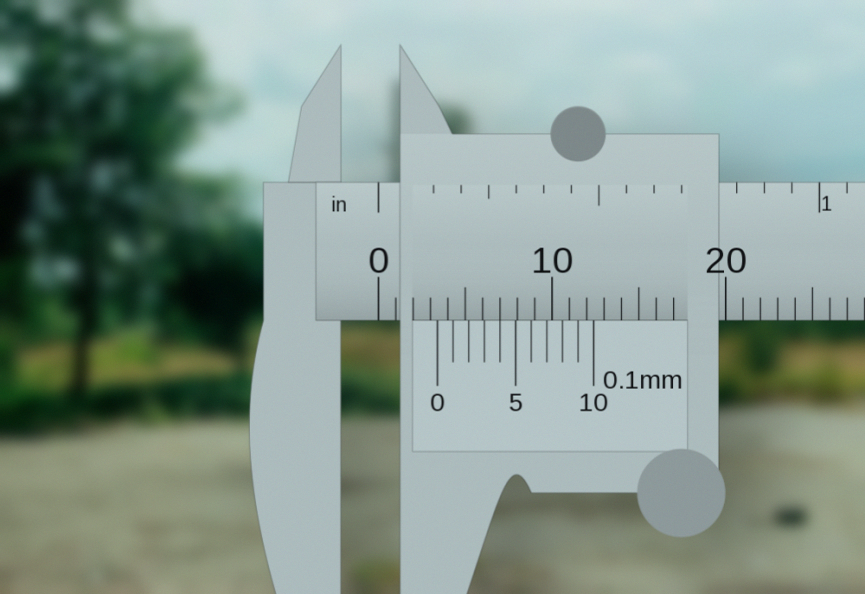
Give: 3.4,mm
